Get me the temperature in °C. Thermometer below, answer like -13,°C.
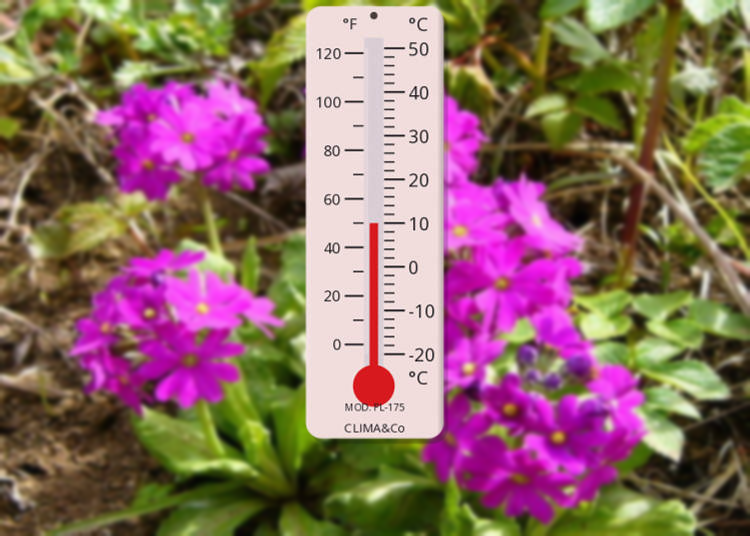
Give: 10,°C
